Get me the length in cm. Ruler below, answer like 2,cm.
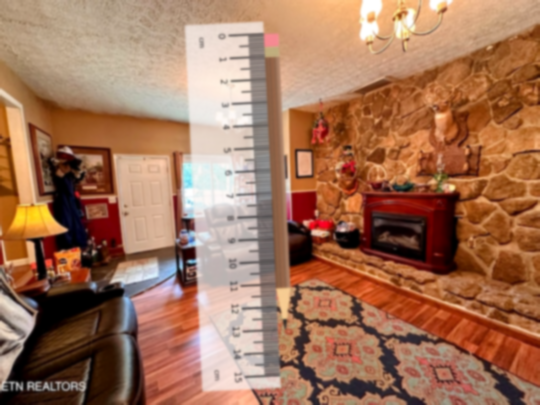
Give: 13,cm
